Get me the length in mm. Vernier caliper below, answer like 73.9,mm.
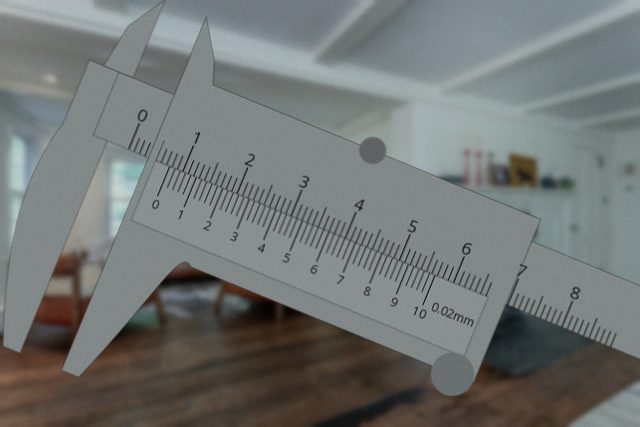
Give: 7.6,mm
